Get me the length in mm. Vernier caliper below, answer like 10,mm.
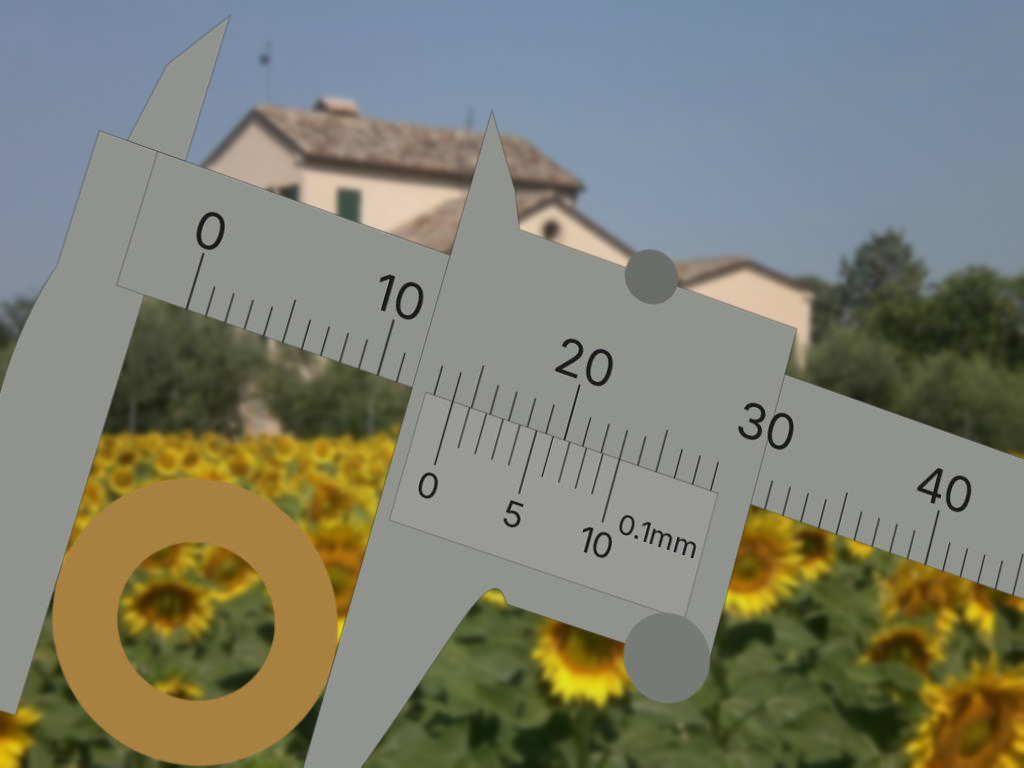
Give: 14.0,mm
